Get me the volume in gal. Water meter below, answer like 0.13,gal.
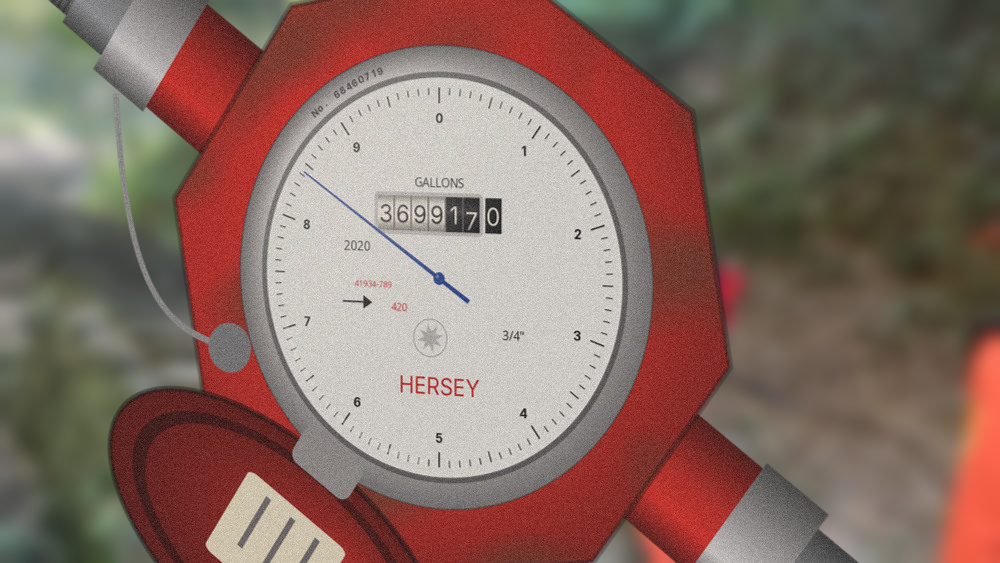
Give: 3699168.4,gal
